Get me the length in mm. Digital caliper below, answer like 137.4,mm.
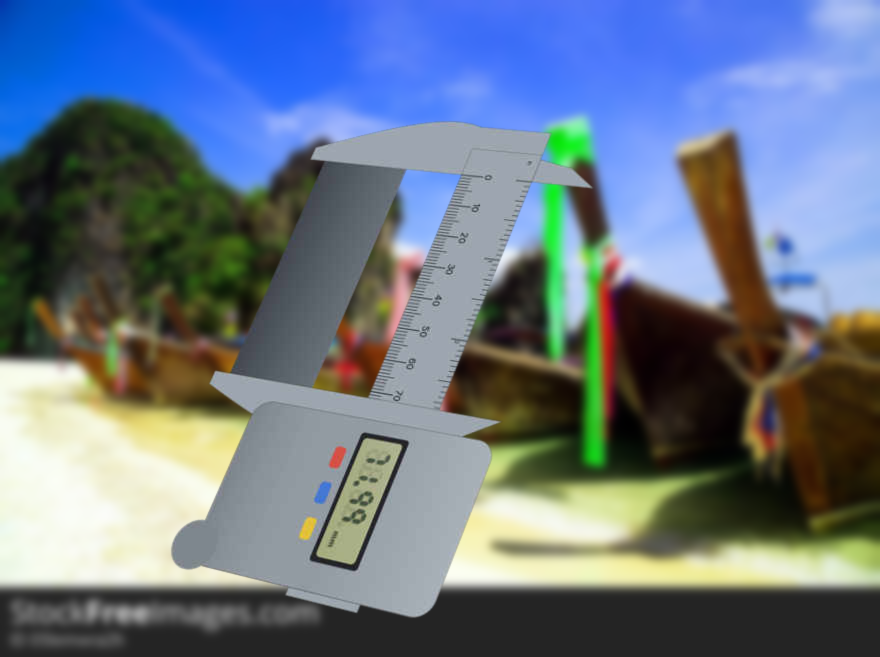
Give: 71.99,mm
